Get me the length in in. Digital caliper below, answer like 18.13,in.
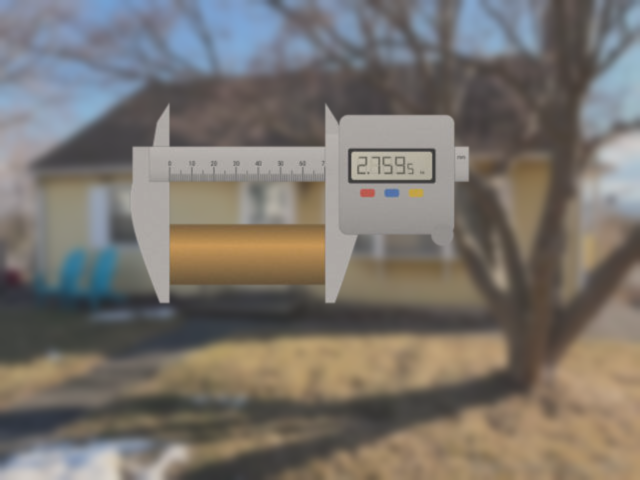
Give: 2.7595,in
